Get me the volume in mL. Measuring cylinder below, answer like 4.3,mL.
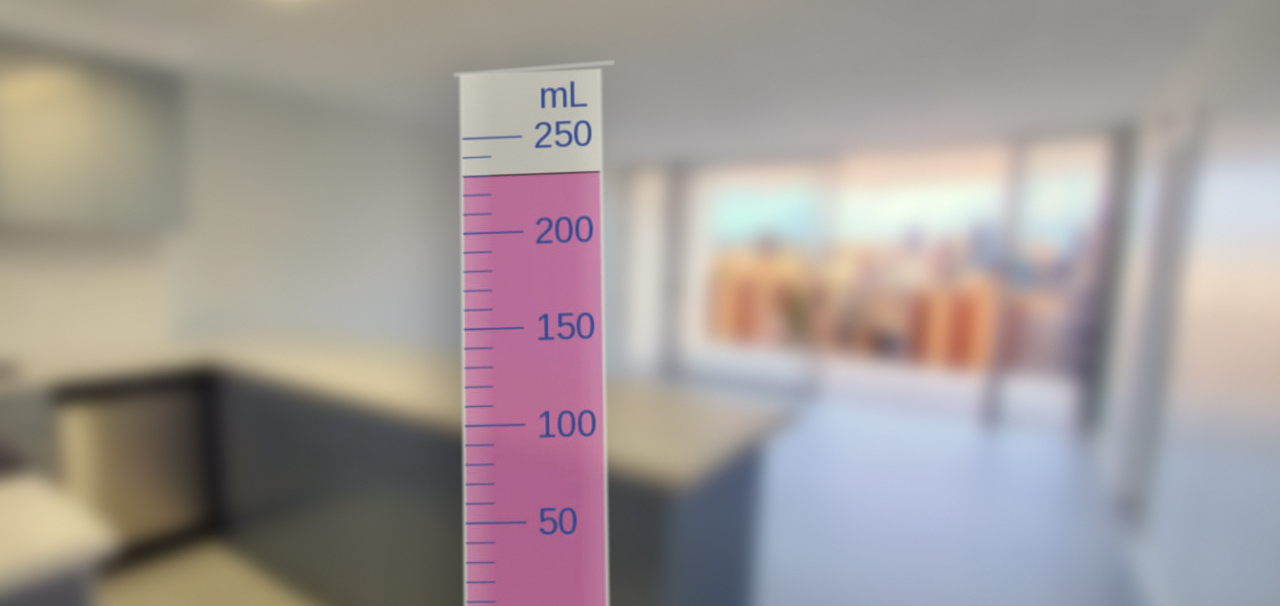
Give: 230,mL
